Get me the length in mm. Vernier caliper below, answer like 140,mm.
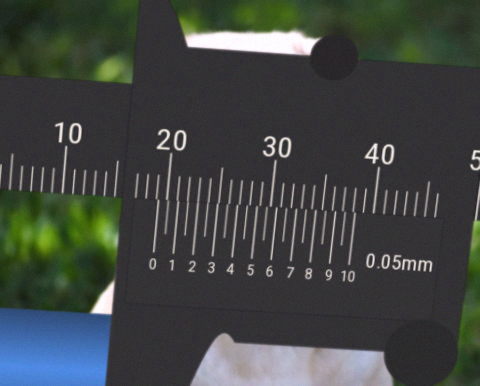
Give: 19.2,mm
